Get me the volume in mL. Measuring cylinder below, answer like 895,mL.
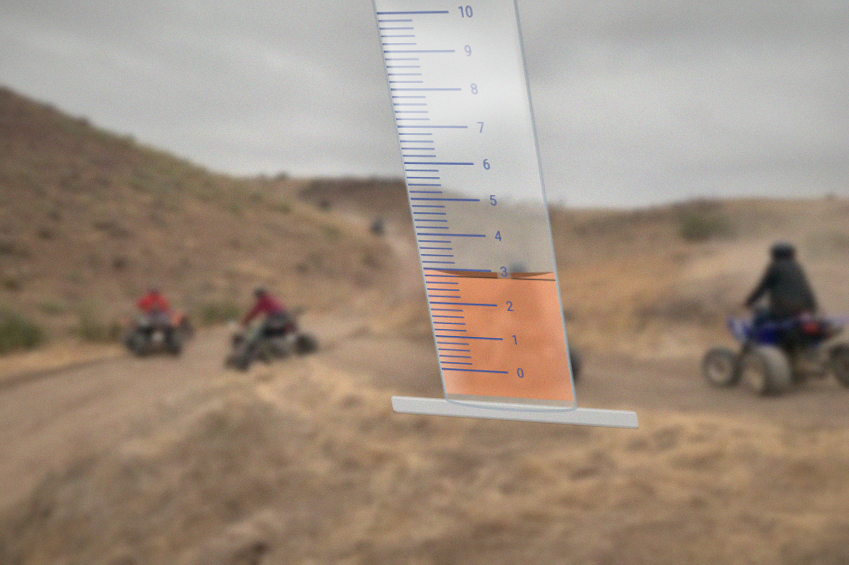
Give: 2.8,mL
